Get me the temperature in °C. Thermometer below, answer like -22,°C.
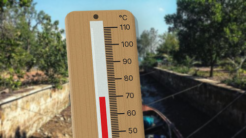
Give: 70,°C
